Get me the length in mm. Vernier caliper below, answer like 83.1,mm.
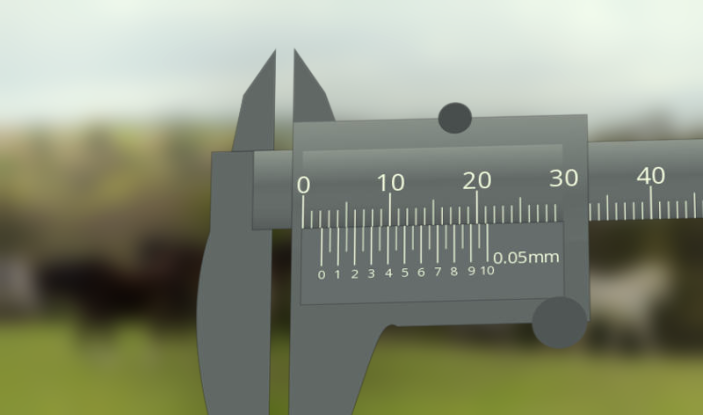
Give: 2.2,mm
